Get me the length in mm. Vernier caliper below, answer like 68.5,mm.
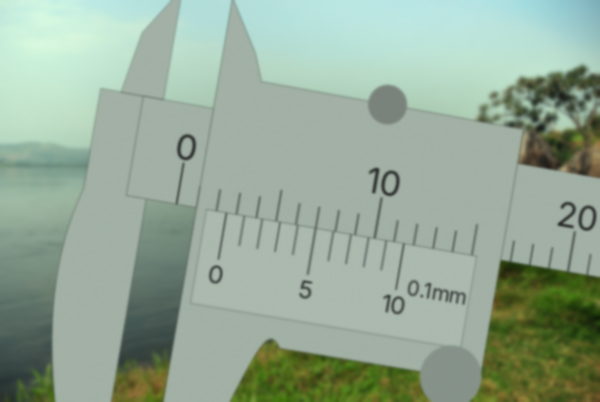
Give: 2.5,mm
